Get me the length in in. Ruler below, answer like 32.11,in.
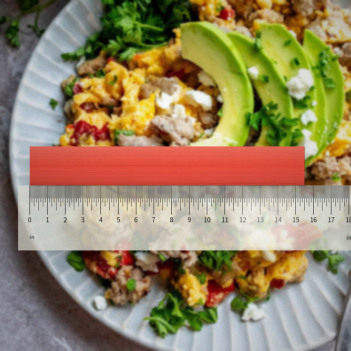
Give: 15.5,in
